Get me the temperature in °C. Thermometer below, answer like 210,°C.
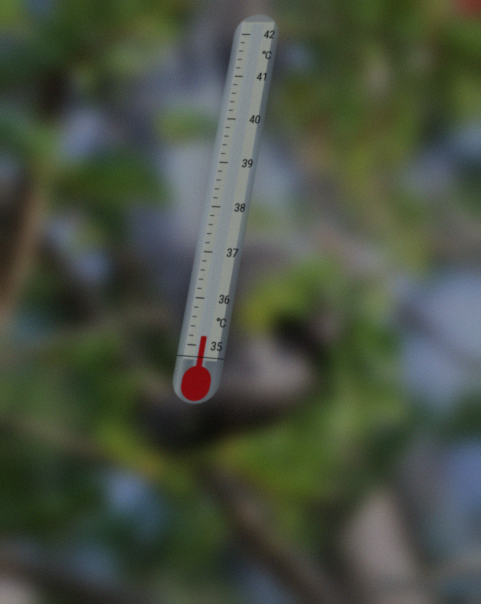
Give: 35.2,°C
